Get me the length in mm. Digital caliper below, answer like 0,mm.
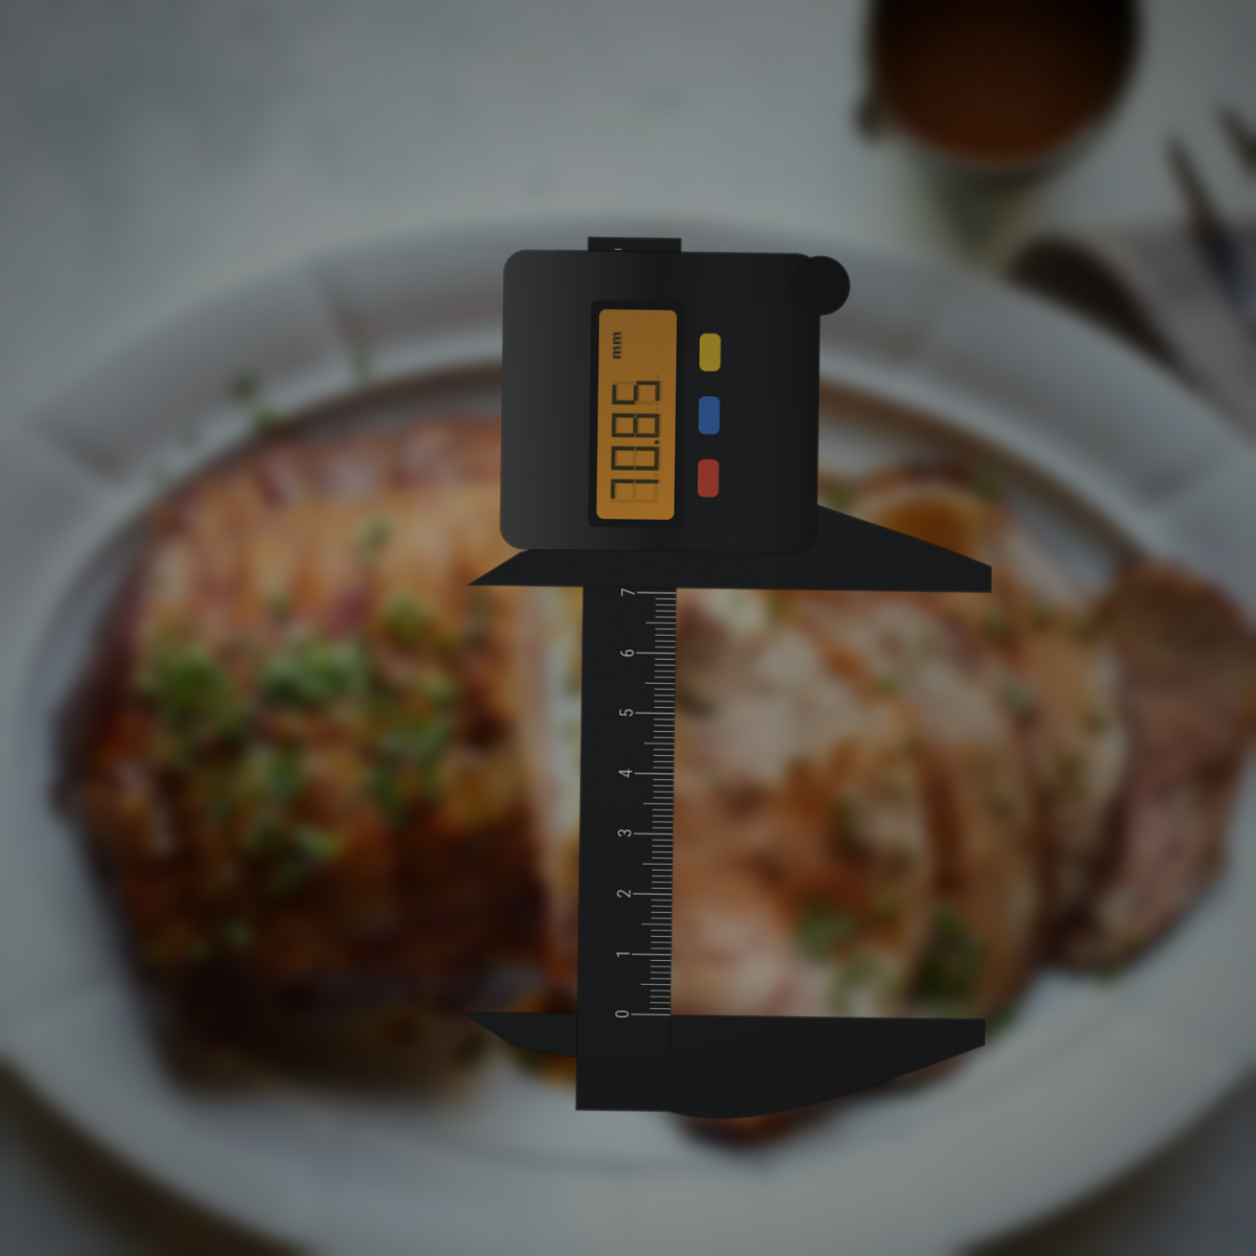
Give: 70.85,mm
